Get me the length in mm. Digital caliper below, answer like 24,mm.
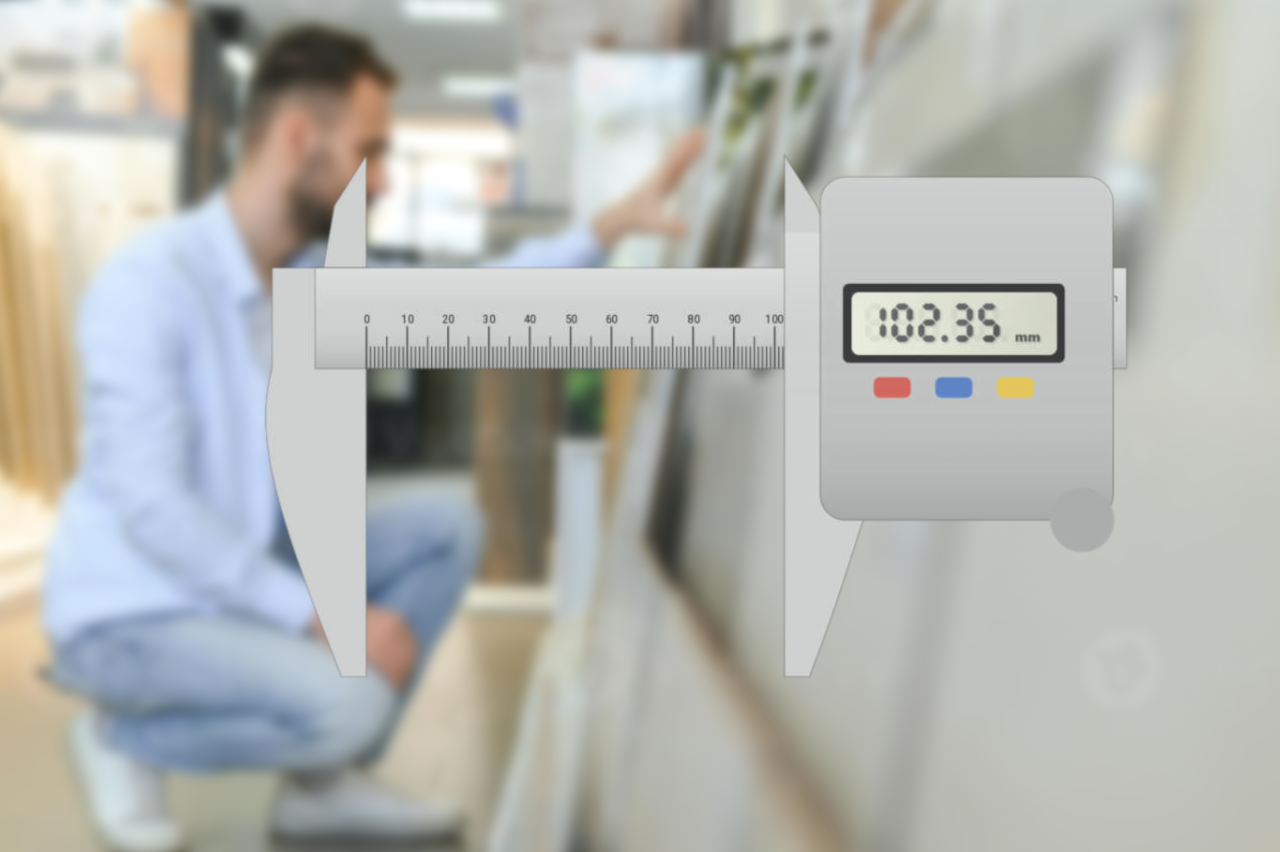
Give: 102.35,mm
